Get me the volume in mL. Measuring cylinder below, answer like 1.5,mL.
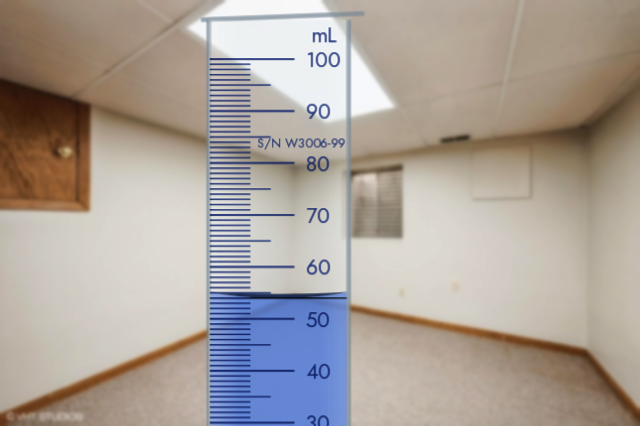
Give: 54,mL
